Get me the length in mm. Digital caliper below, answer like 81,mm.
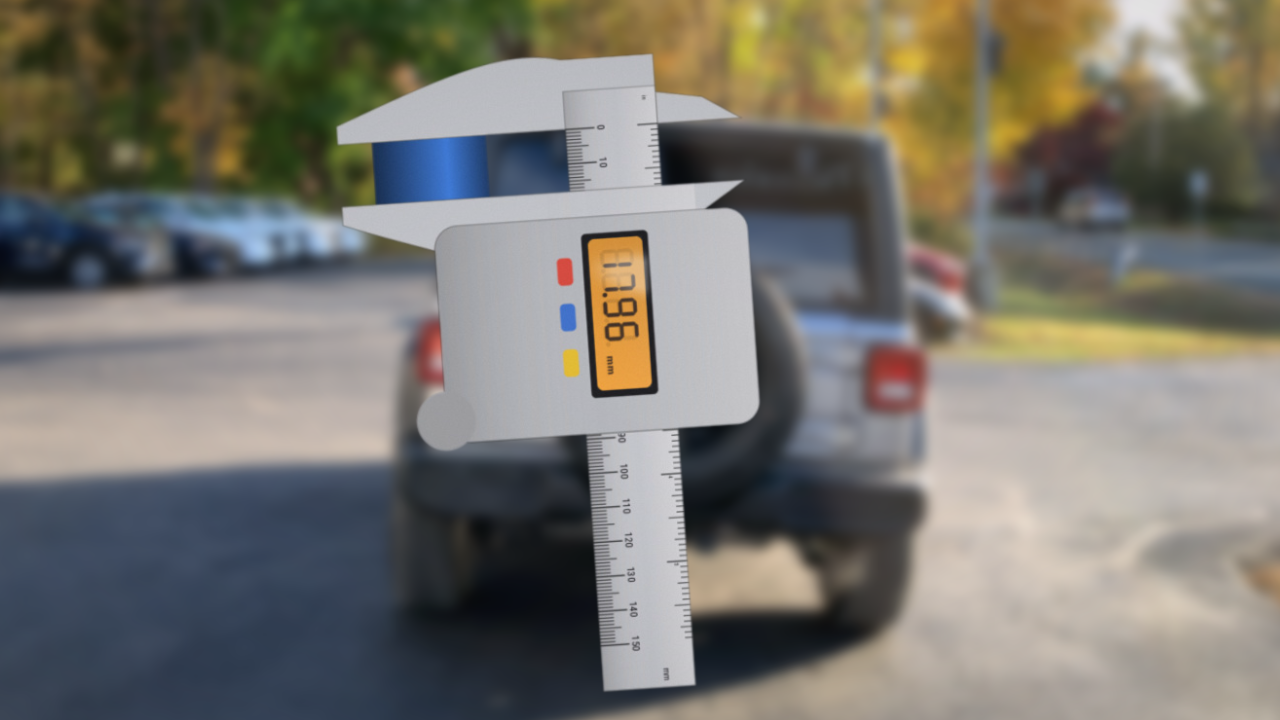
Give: 17.96,mm
